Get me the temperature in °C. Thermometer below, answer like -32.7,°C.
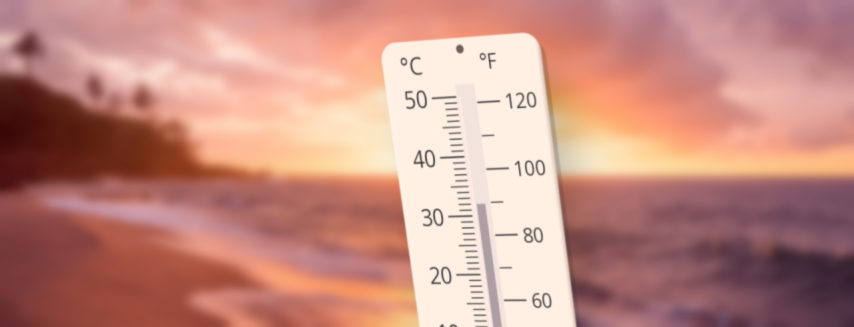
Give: 32,°C
